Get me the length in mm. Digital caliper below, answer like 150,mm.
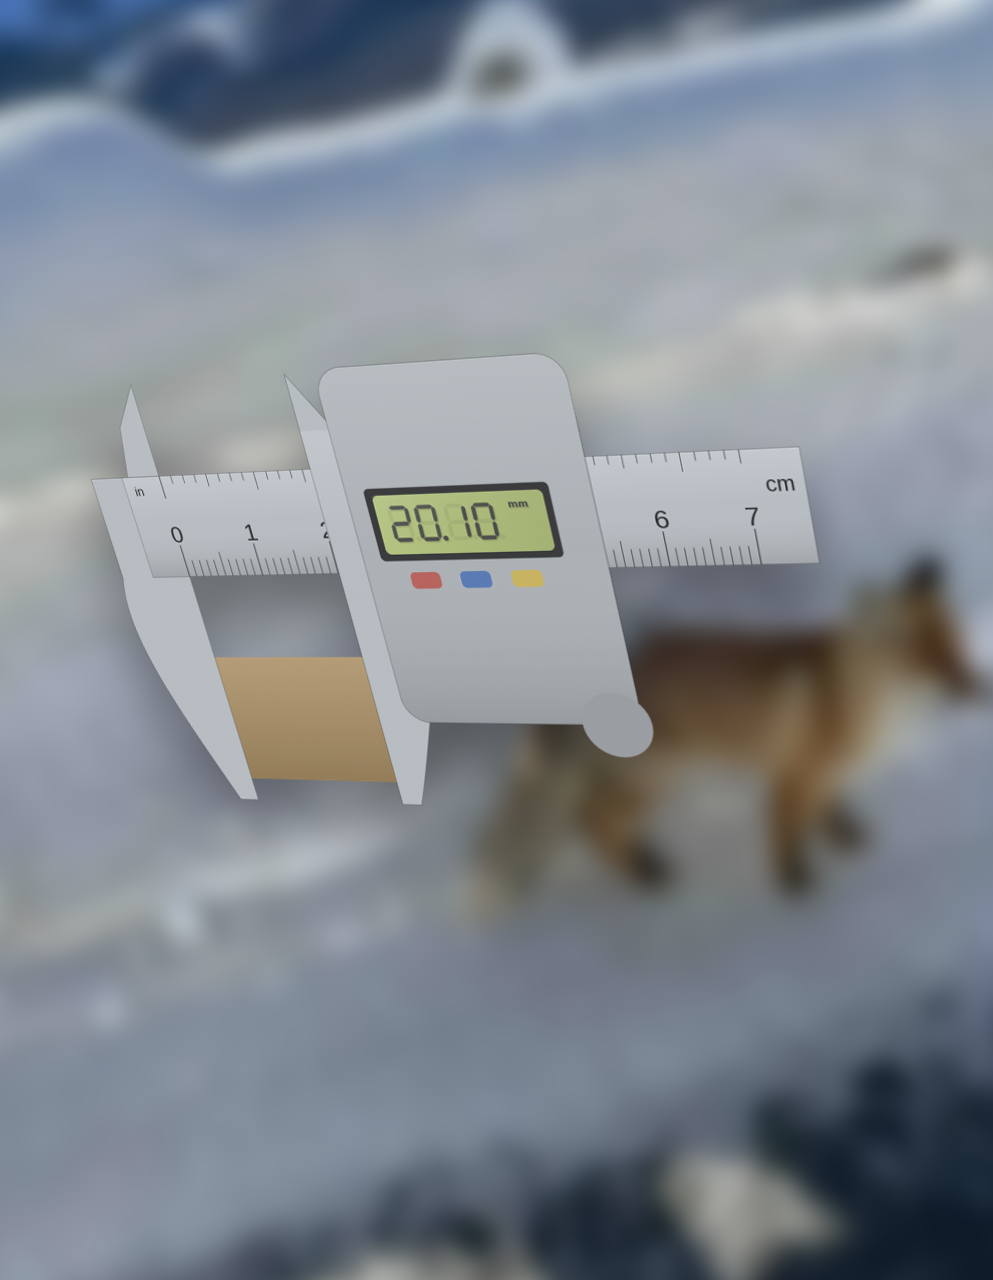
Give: 20.10,mm
